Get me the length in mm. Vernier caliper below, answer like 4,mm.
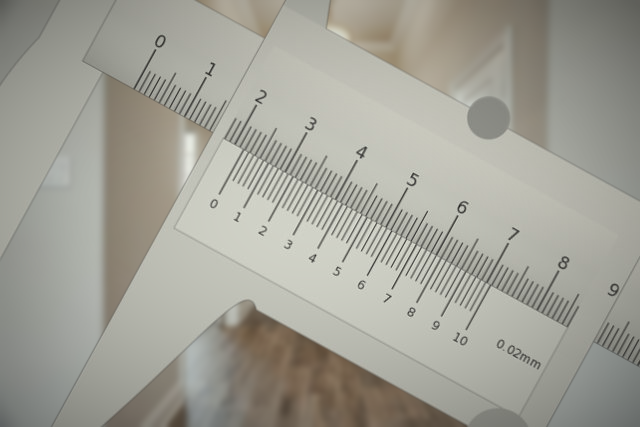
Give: 21.8,mm
